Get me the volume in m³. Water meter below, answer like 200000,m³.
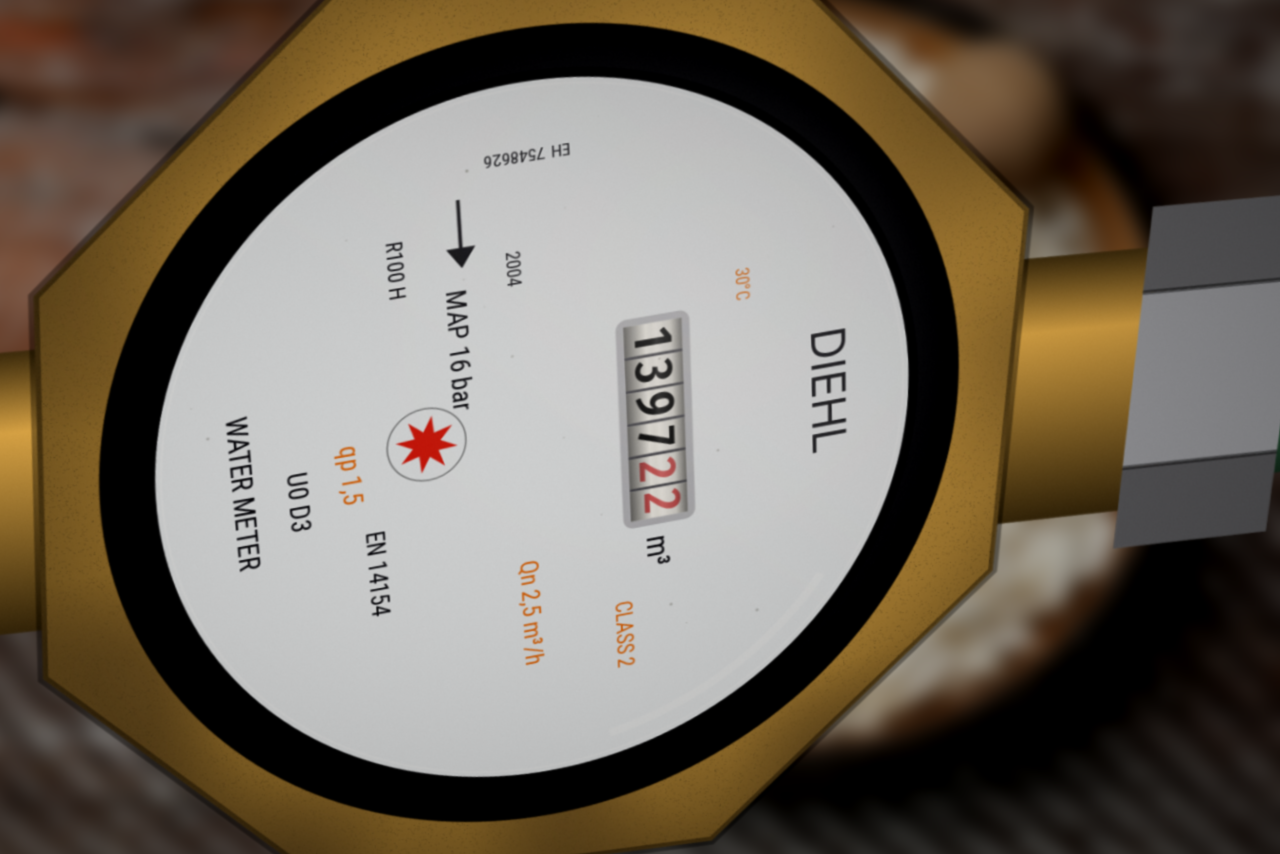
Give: 1397.22,m³
